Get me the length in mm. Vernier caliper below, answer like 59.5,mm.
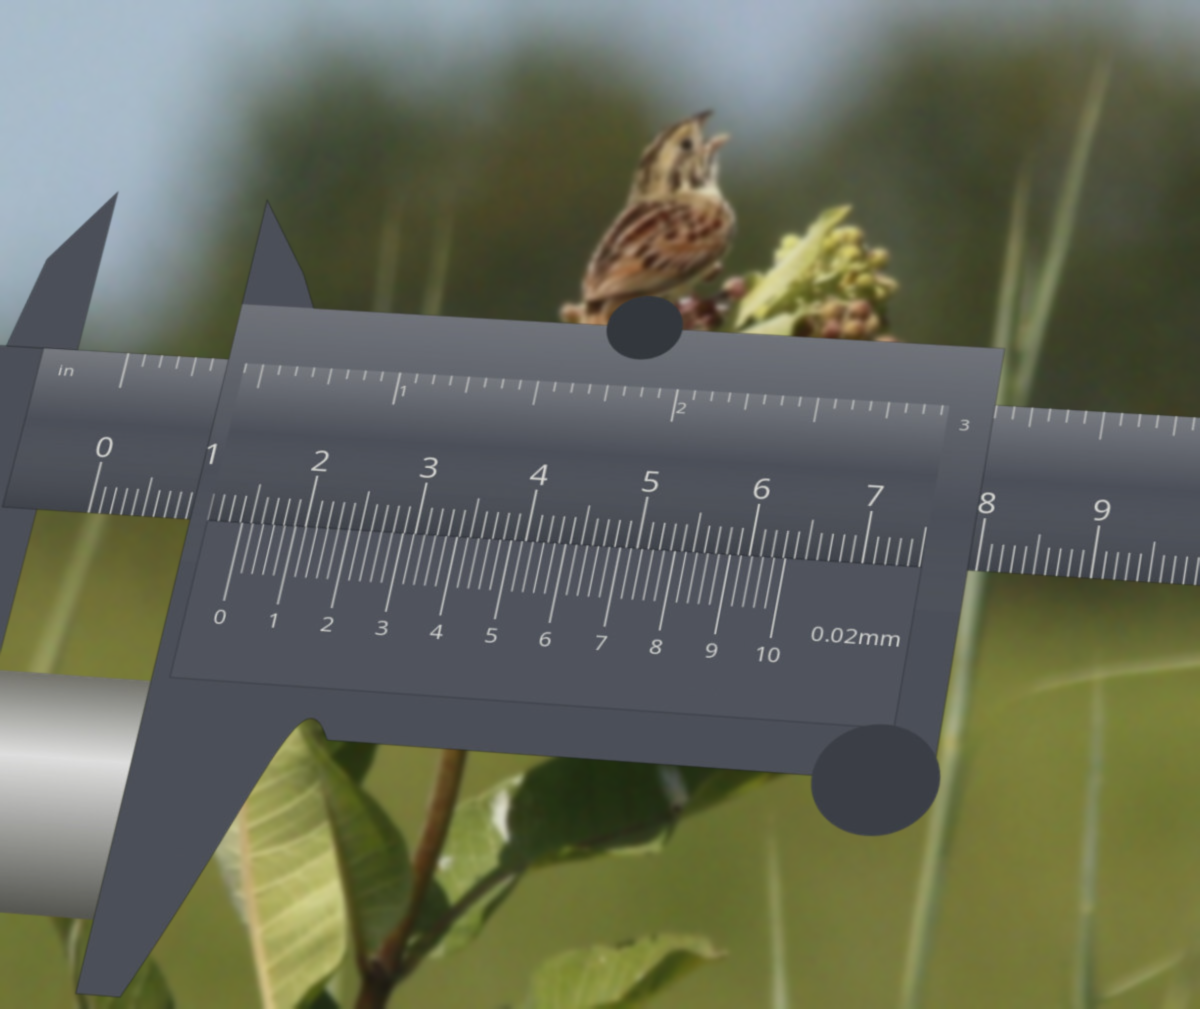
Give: 14.2,mm
